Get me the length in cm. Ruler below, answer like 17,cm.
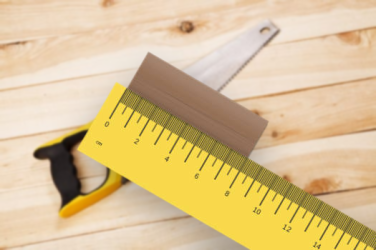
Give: 8,cm
